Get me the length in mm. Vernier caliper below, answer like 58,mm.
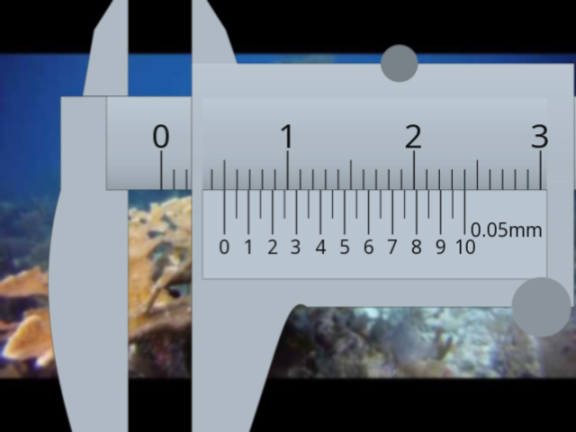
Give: 5.0,mm
